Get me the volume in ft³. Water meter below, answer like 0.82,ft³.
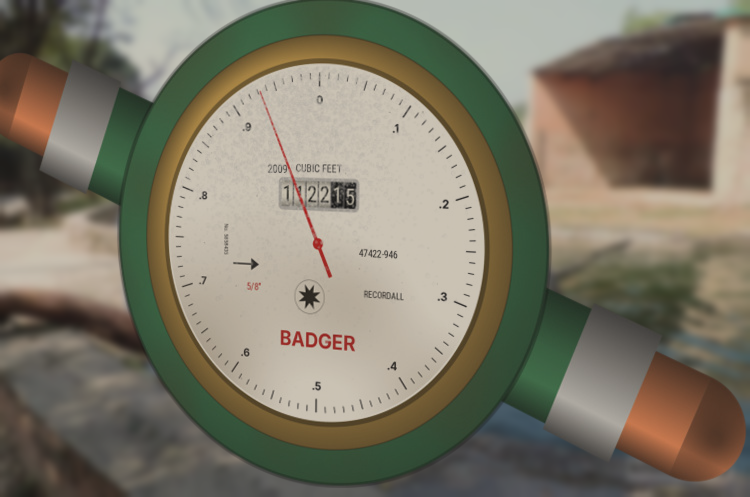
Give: 112214.93,ft³
